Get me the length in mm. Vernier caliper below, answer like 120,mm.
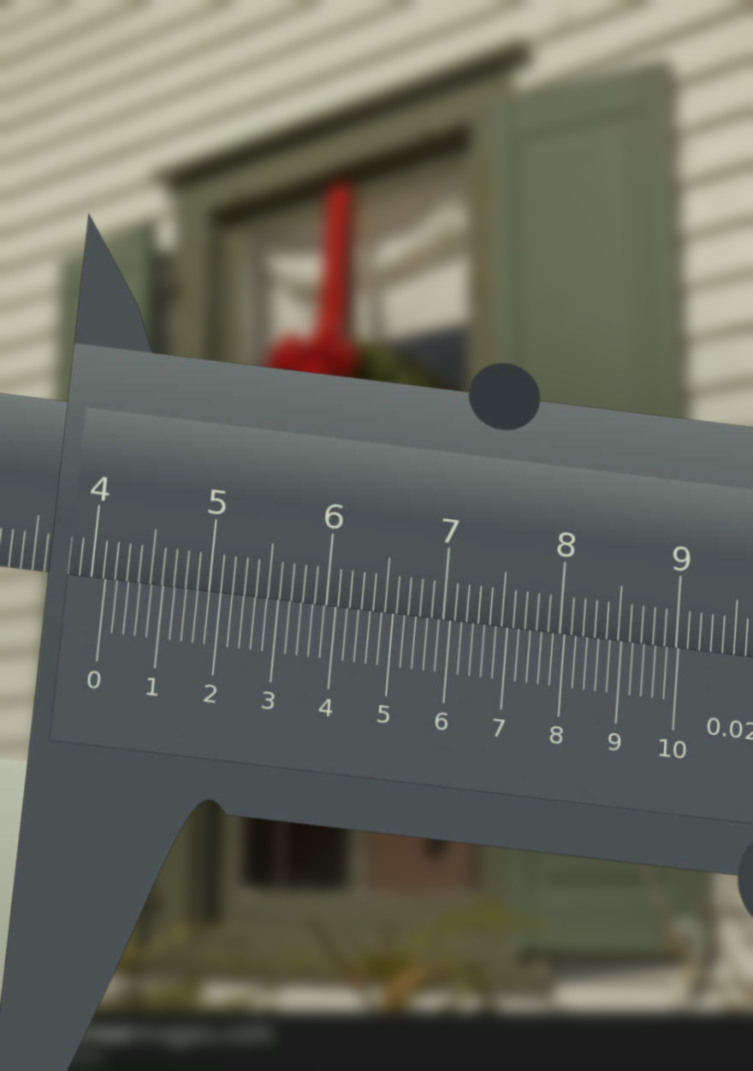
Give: 41.2,mm
